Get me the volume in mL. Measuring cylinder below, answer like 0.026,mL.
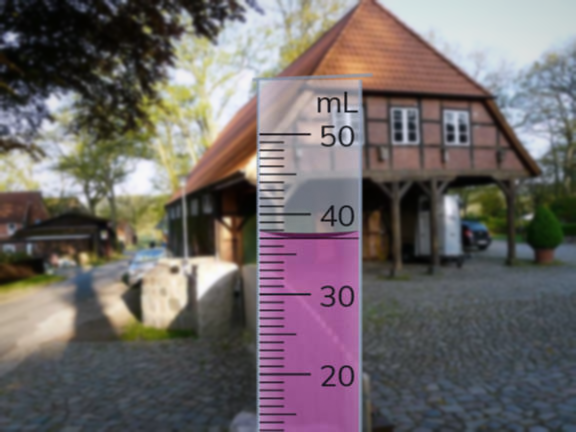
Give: 37,mL
